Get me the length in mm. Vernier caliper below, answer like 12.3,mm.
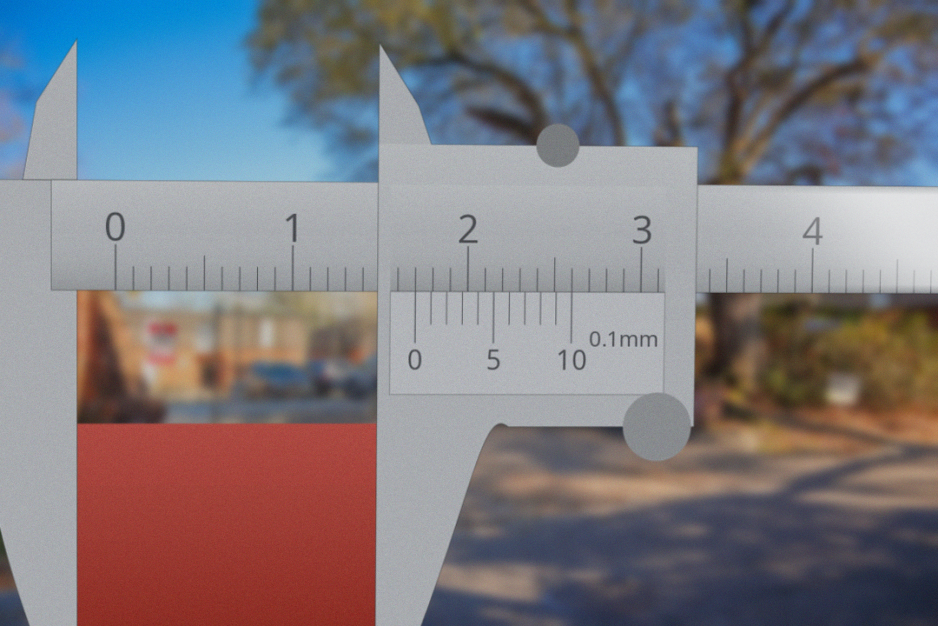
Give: 17.0,mm
